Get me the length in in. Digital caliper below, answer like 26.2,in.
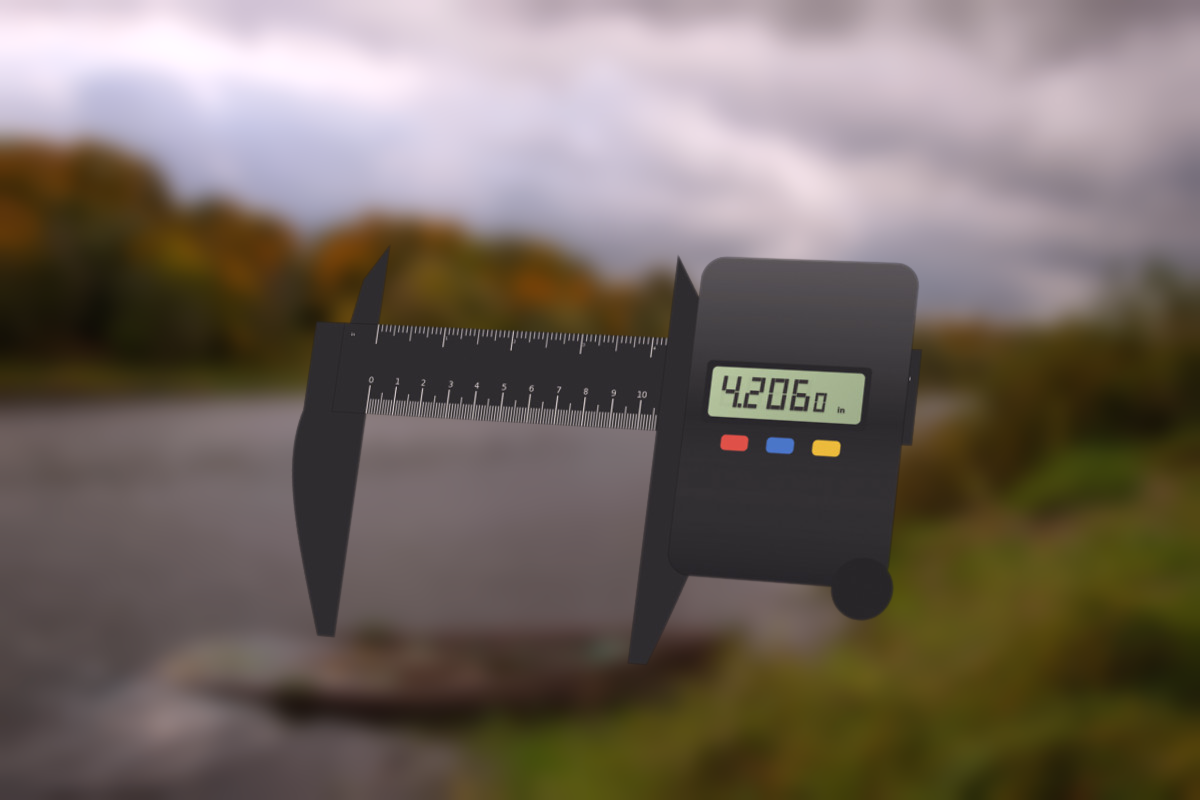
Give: 4.2060,in
